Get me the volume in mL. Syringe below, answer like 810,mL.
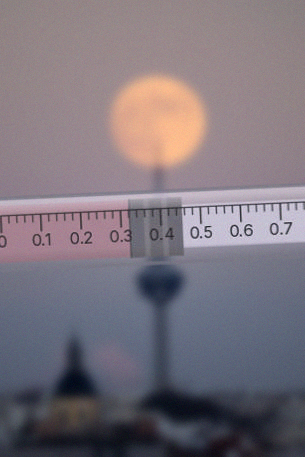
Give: 0.32,mL
